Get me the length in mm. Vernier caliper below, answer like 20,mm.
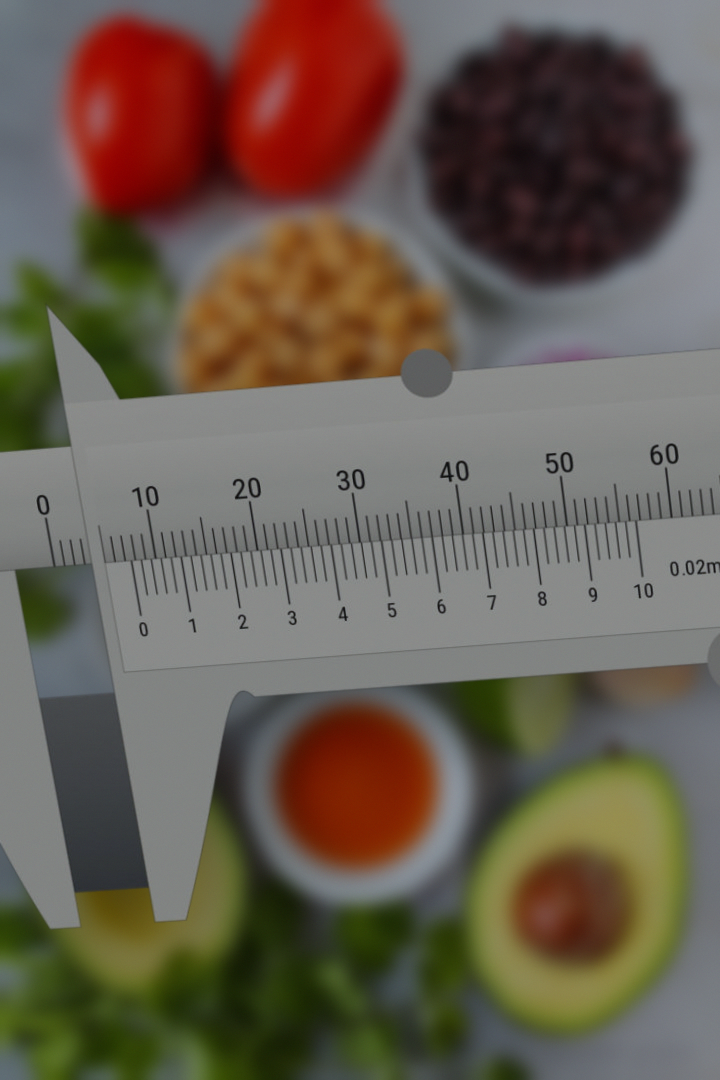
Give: 7.6,mm
